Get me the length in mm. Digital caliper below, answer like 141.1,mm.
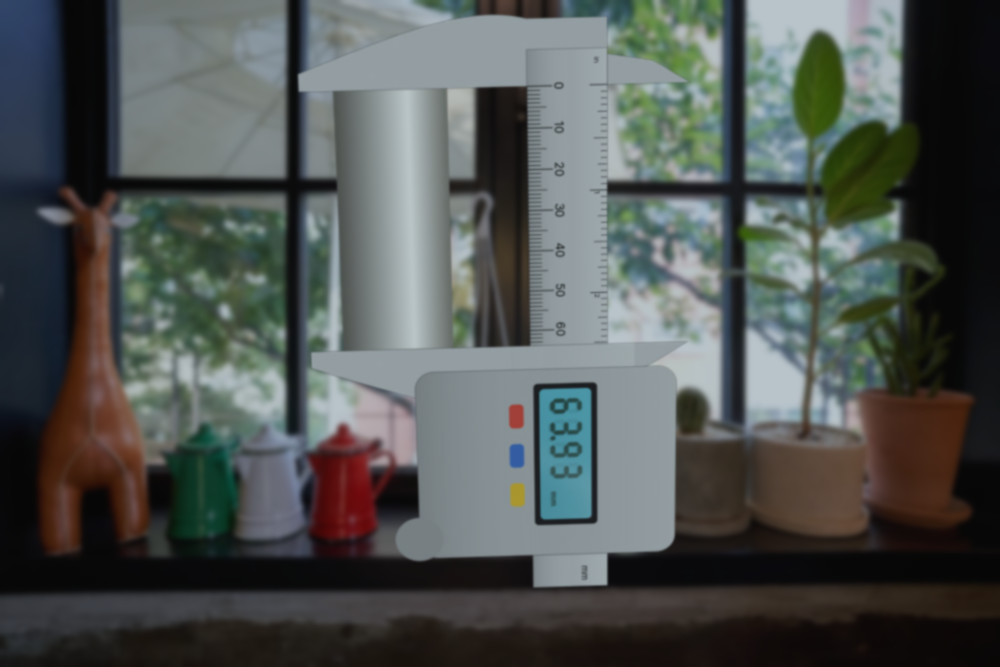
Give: 63.93,mm
